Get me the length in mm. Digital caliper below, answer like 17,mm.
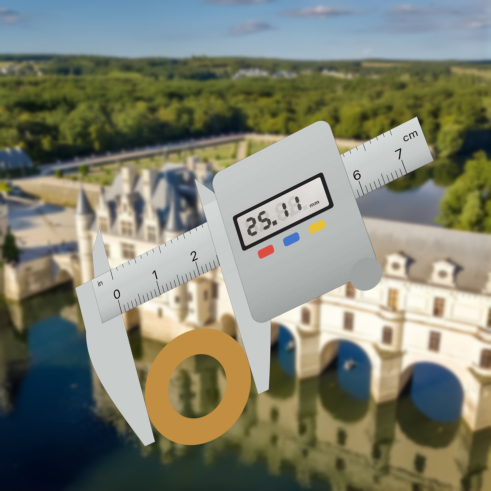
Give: 25.11,mm
